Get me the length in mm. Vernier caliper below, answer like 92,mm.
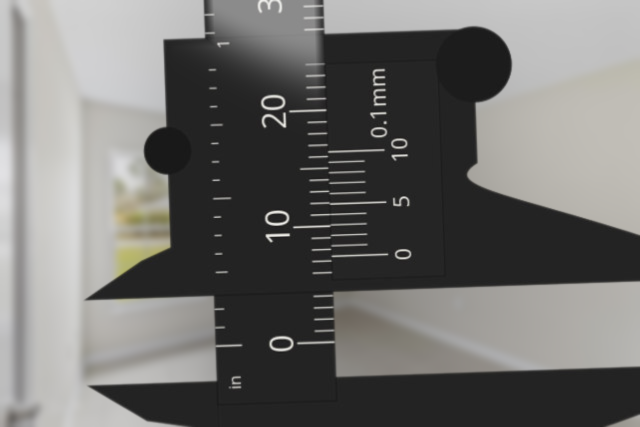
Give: 7.4,mm
